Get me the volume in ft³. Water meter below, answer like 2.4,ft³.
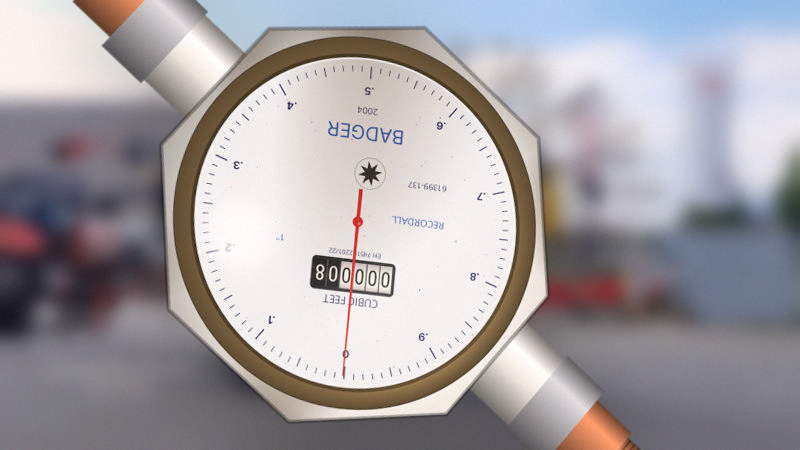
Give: 8.00,ft³
